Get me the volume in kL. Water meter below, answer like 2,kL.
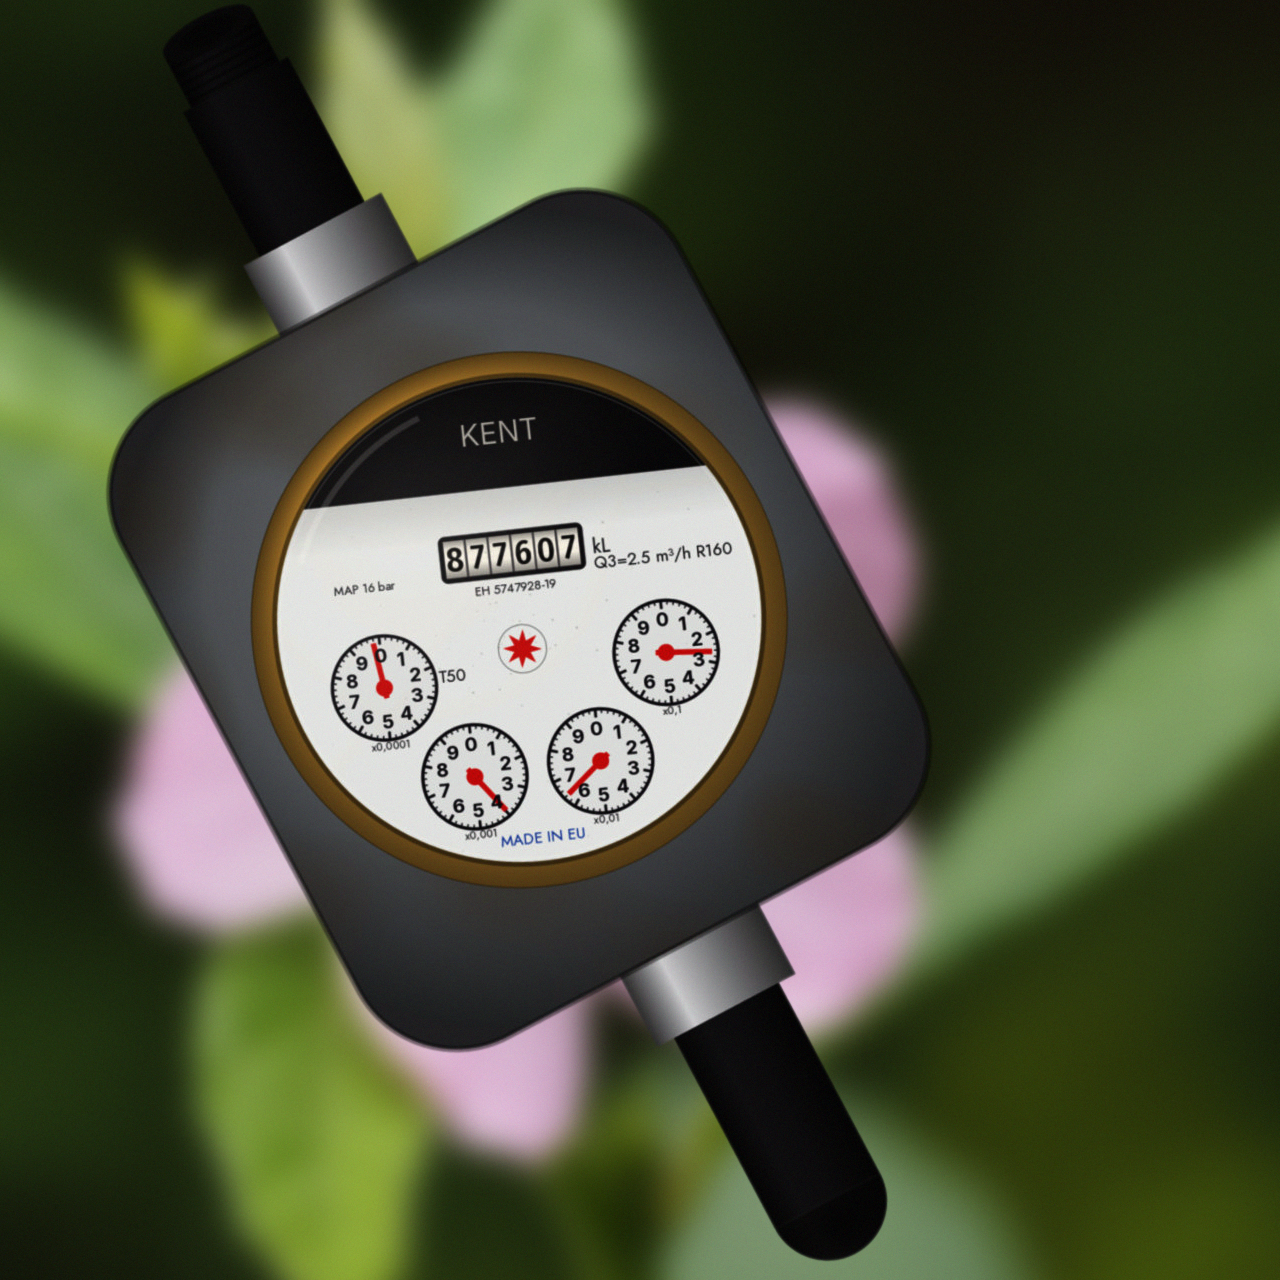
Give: 877607.2639,kL
